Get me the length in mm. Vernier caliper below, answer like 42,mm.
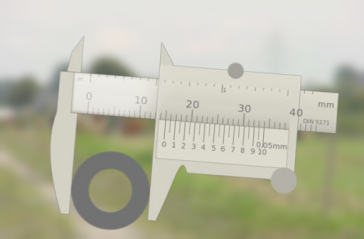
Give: 15.0,mm
